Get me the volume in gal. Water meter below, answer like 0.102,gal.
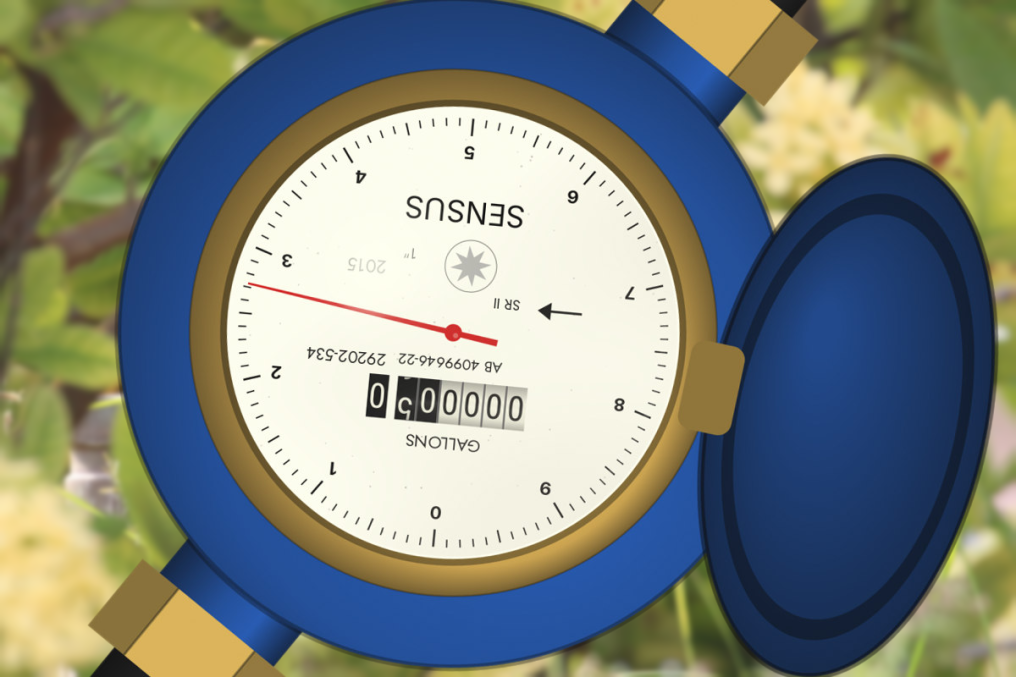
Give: 52.7,gal
